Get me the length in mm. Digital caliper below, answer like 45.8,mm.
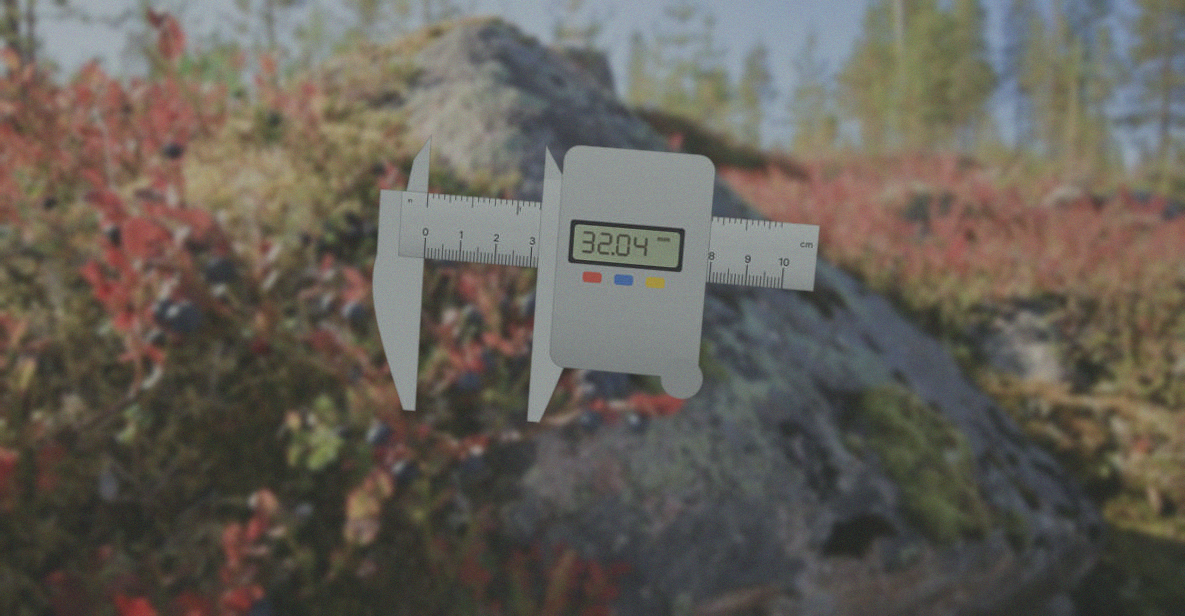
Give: 32.04,mm
